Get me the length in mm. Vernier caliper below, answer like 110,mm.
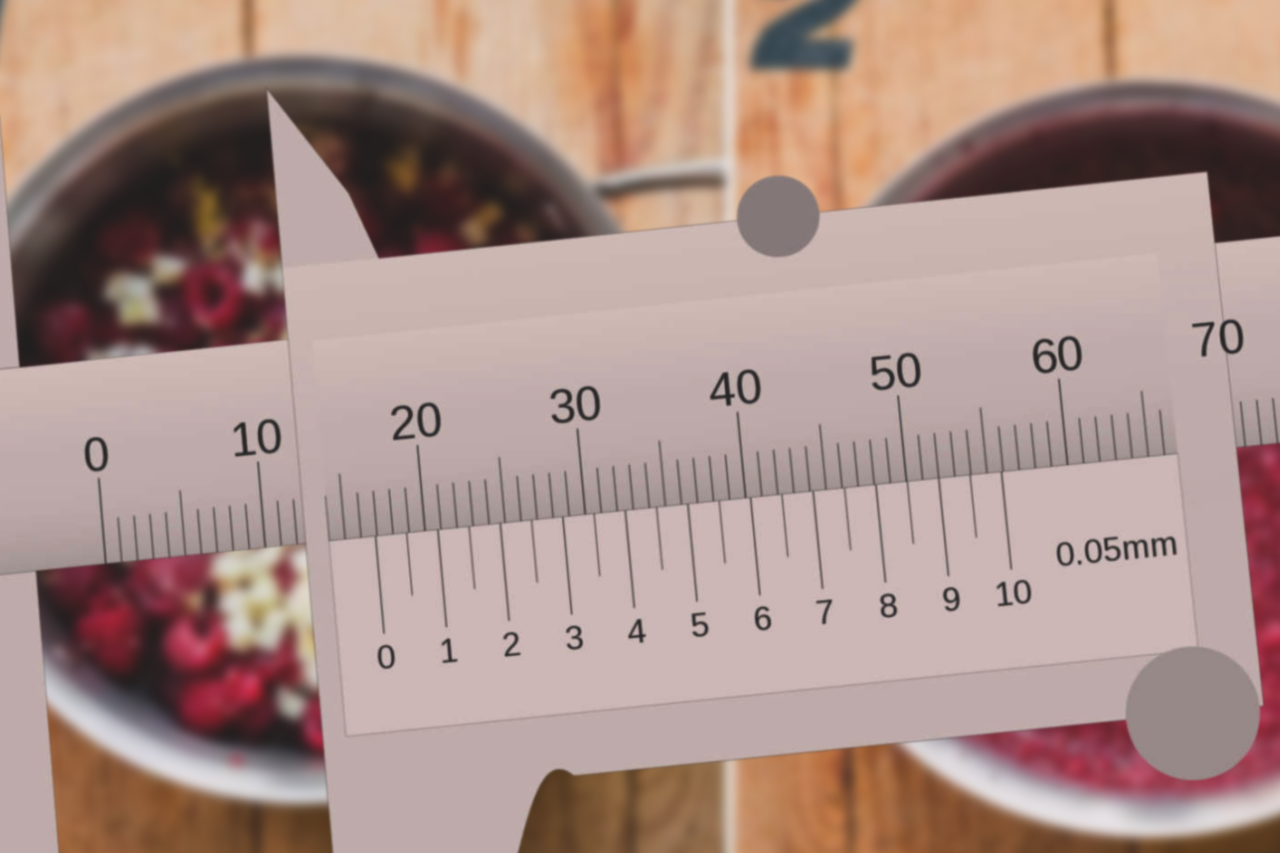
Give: 16.9,mm
